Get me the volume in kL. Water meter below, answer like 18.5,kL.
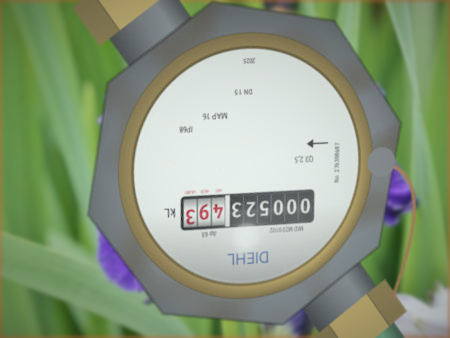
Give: 523.493,kL
